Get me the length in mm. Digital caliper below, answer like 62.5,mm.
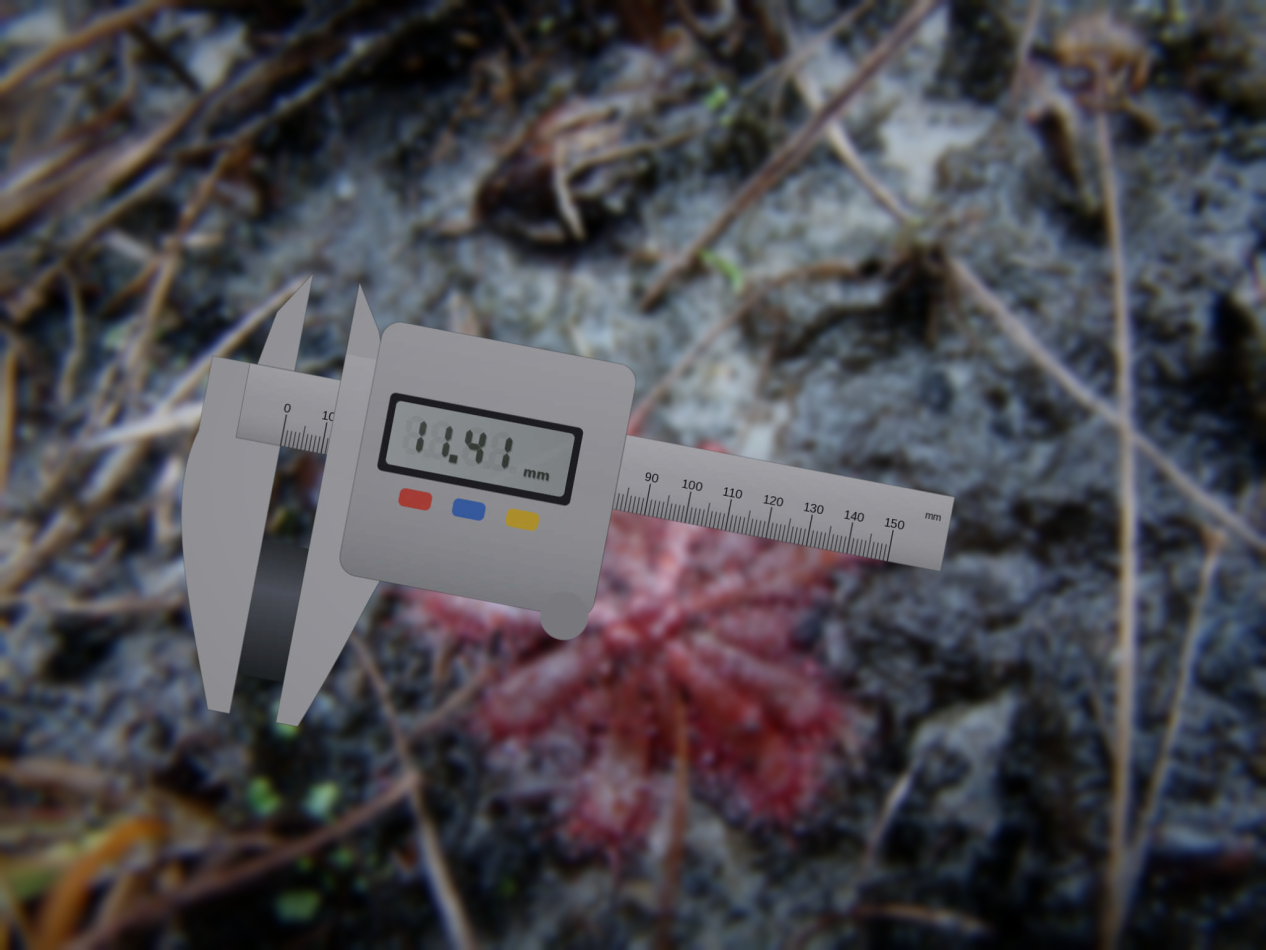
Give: 11.41,mm
